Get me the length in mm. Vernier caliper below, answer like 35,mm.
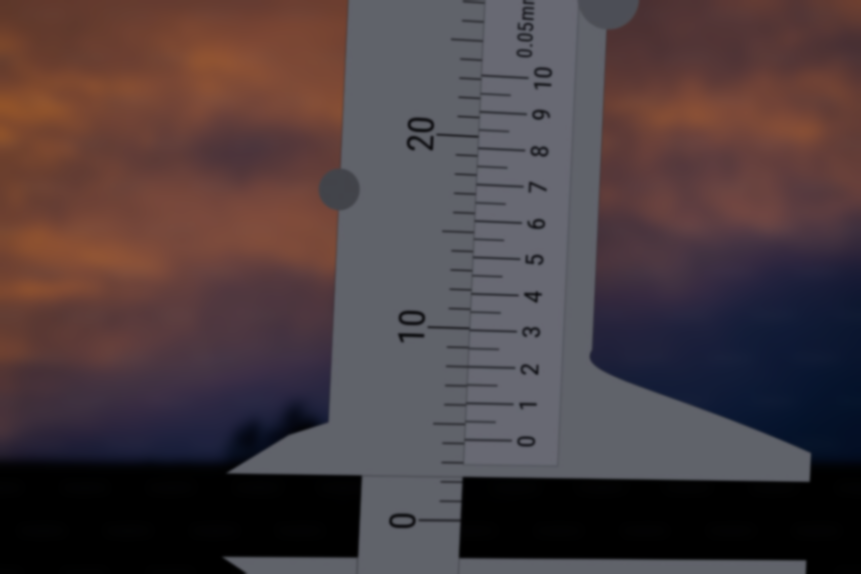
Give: 4.2,mm
